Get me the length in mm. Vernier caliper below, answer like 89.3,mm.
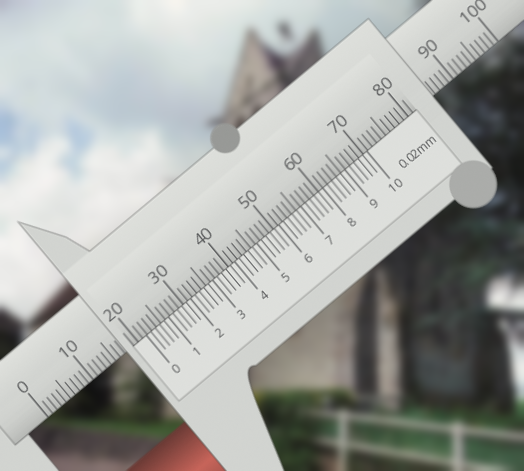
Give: 21.8,mm
